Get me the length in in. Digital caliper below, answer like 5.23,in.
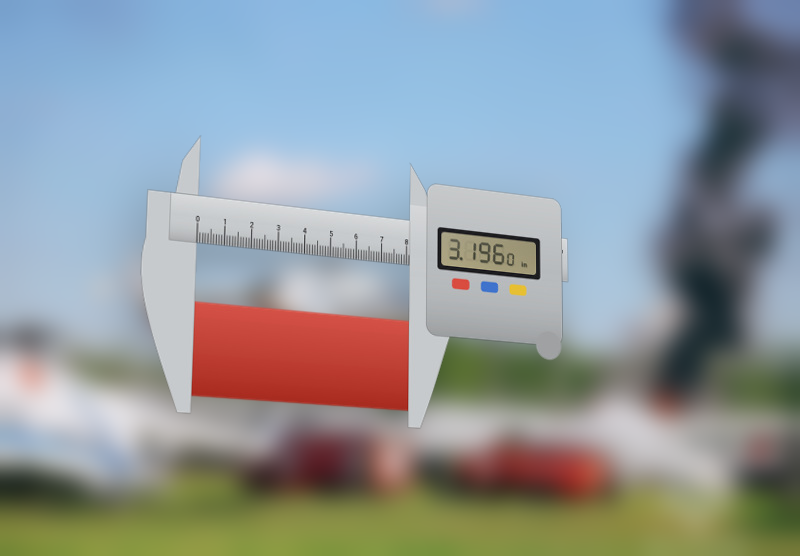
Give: 3.1960,in
